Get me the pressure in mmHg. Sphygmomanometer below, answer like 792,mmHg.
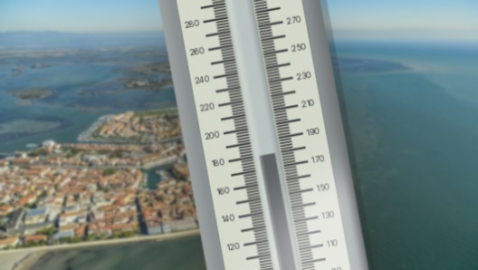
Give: 180,mmHg
